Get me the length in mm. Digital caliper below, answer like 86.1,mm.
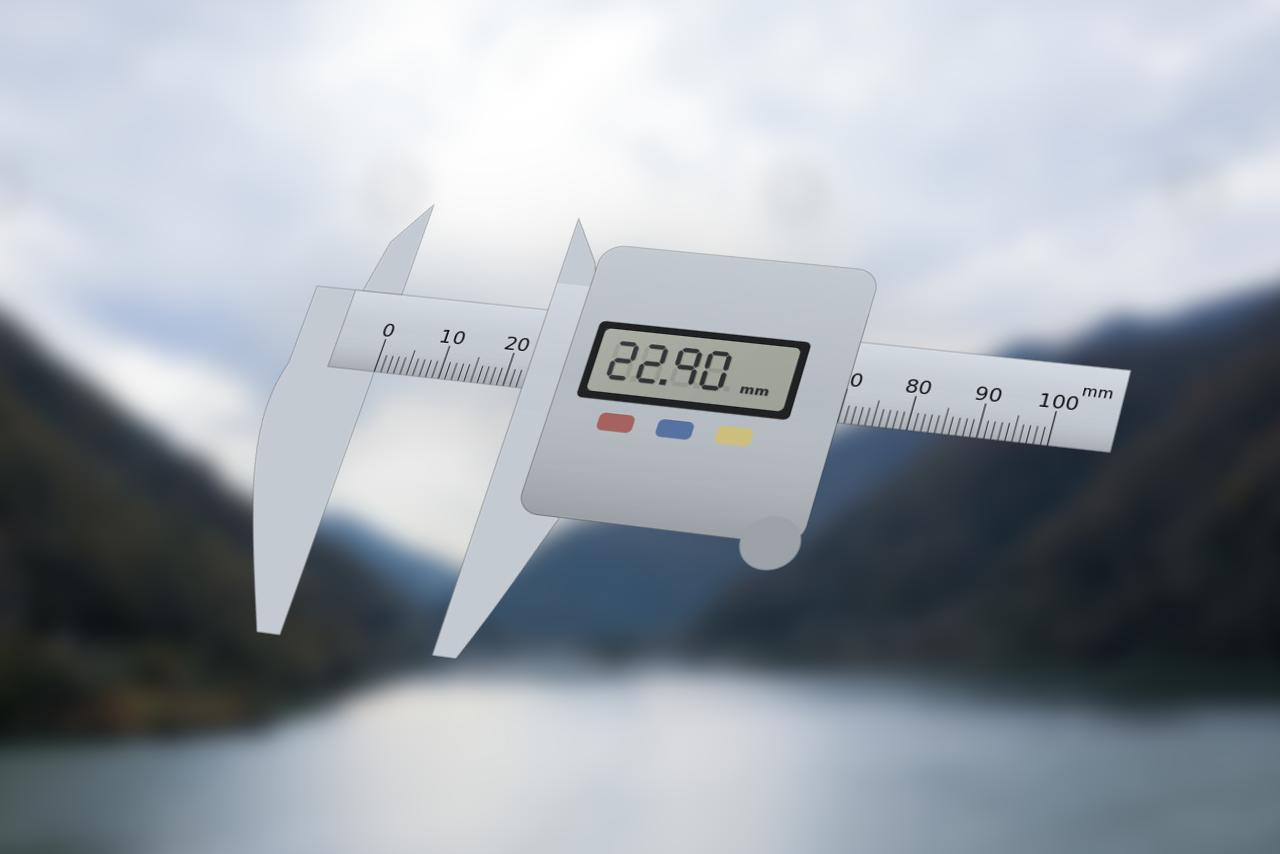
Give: 22.90,mm
